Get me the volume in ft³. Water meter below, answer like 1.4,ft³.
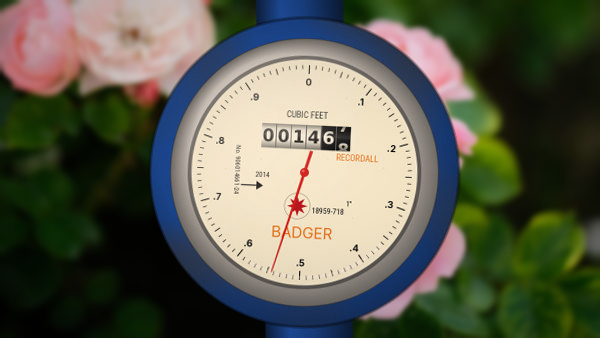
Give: 1467.54,ft³
